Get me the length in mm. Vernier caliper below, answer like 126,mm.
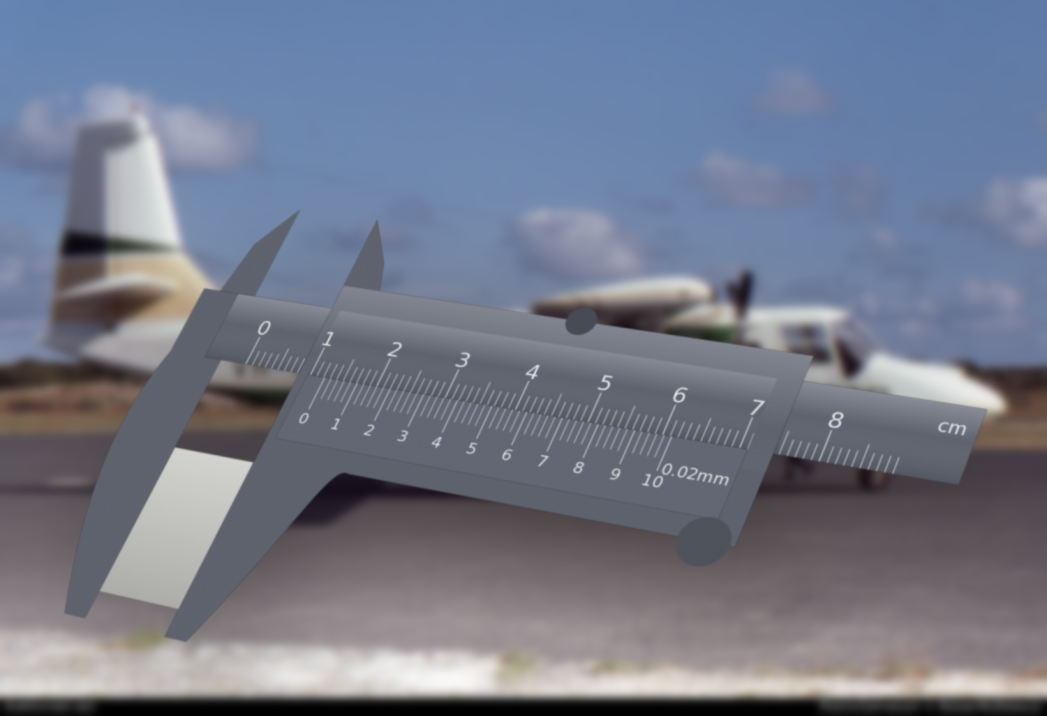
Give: 12.2,mm
